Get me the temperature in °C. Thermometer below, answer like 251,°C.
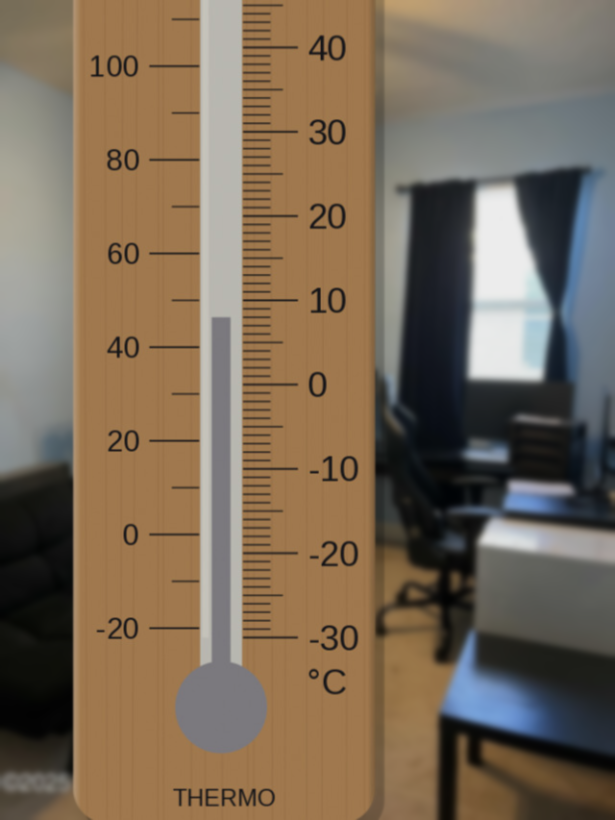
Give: 8,°C
